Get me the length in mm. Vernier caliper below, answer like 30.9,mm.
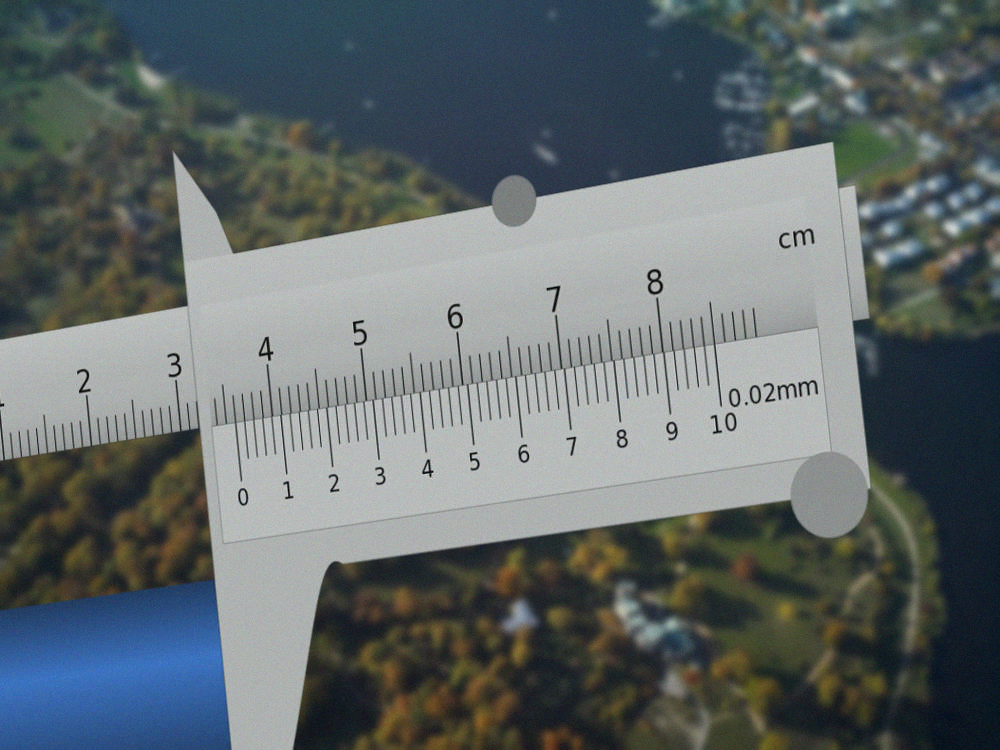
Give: 36.0,mm
